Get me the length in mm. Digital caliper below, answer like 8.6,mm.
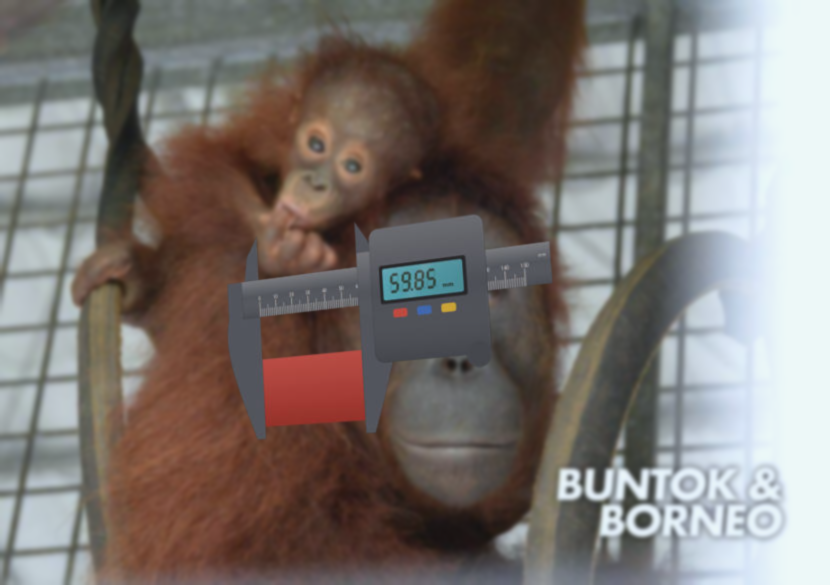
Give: 59.85,mm
